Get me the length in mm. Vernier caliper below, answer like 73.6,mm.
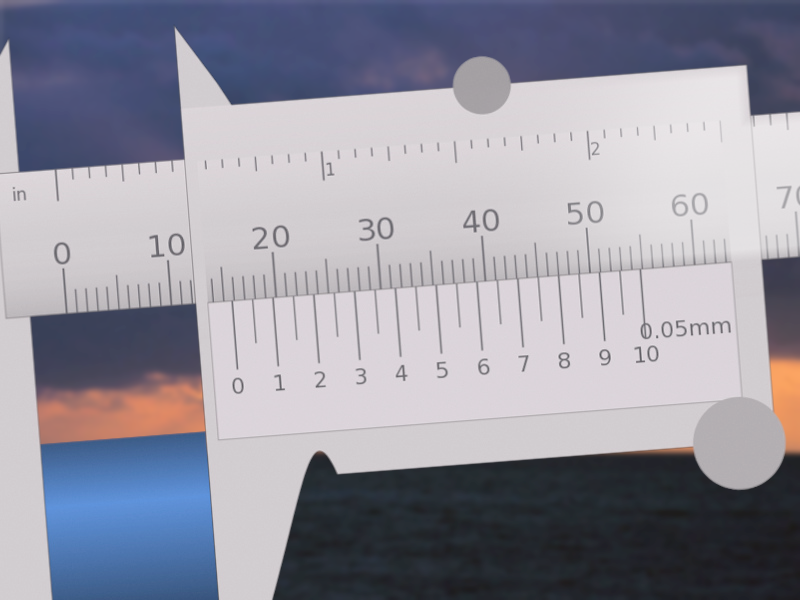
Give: 15.8,mm
